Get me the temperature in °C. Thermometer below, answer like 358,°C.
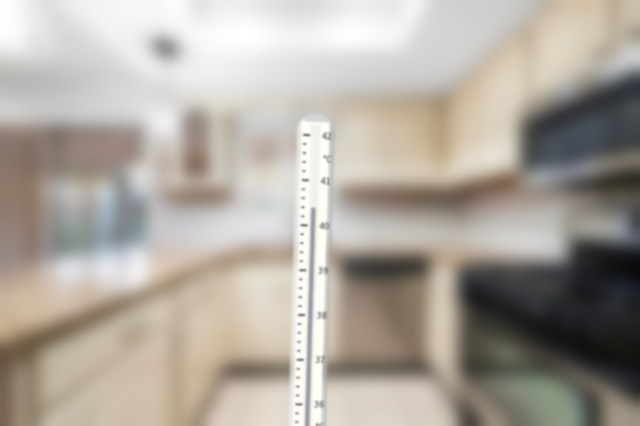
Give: 40.4,°C
